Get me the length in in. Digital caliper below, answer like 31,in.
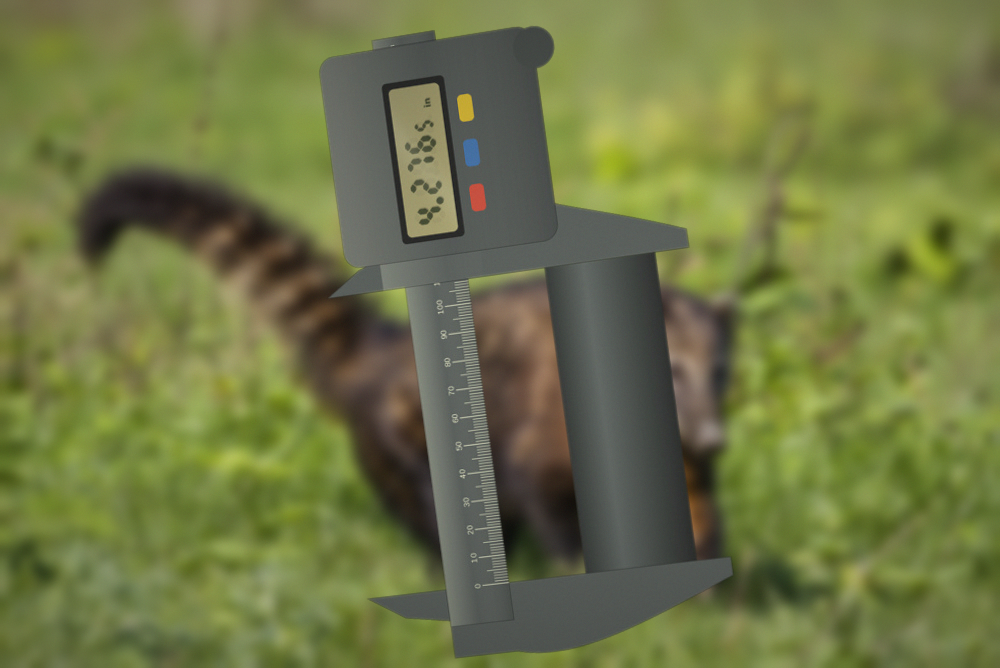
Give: 4.2765,in
